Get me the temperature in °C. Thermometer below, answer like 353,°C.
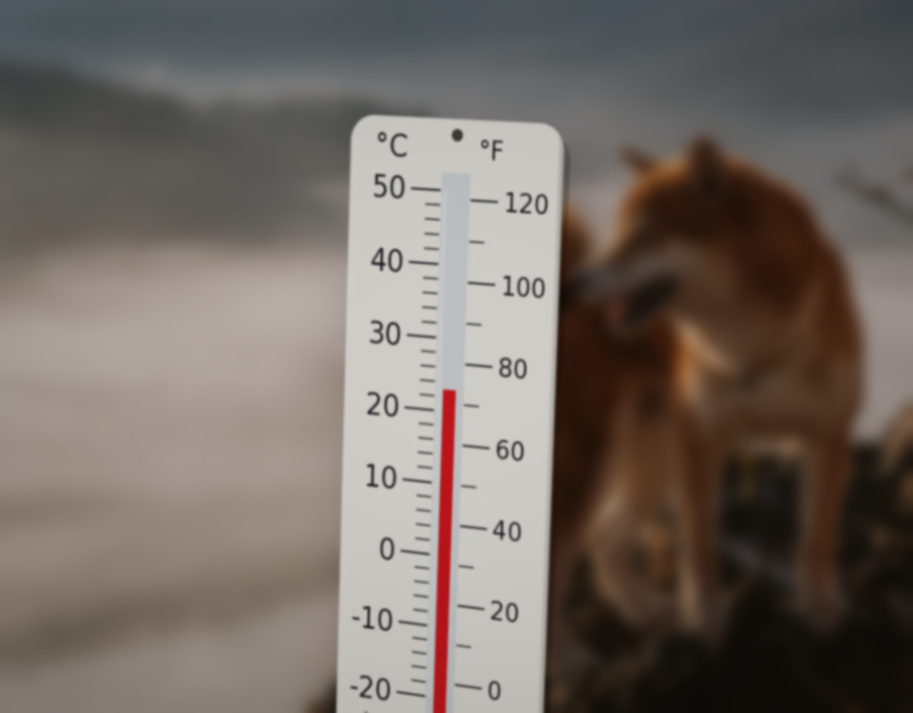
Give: 23,°C
